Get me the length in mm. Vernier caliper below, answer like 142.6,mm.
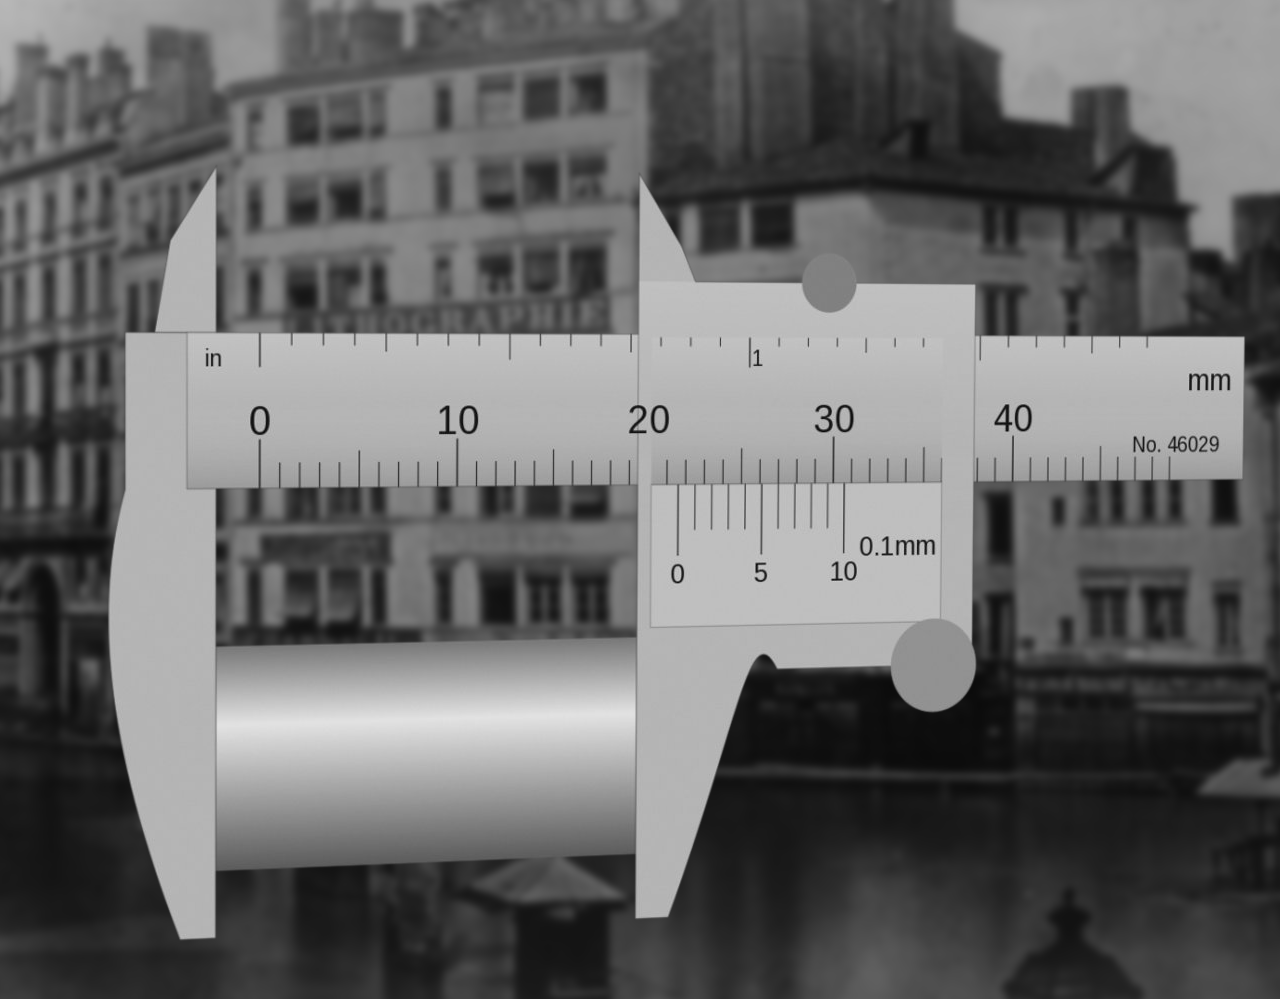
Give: 21.6,mm
